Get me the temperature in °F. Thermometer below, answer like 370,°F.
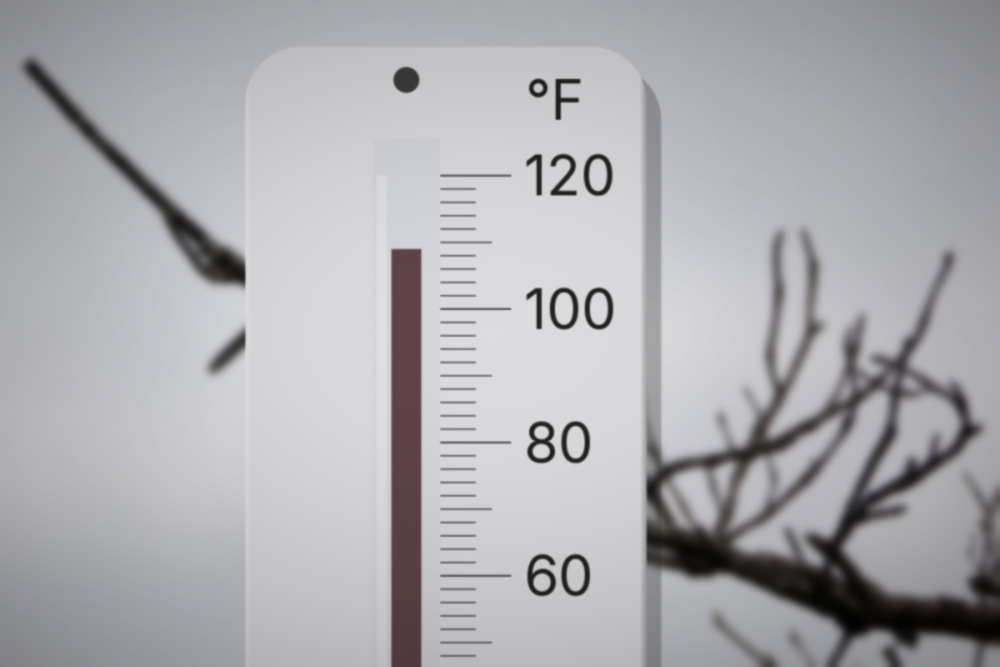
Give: 109,°F
